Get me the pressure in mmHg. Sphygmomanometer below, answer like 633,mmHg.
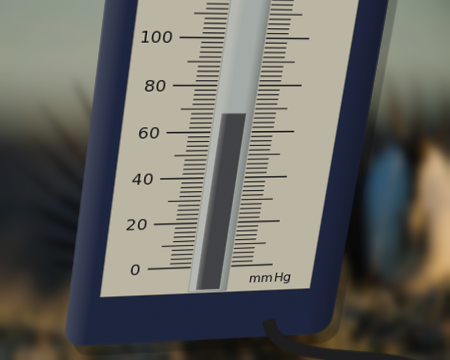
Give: 68,mmHg
